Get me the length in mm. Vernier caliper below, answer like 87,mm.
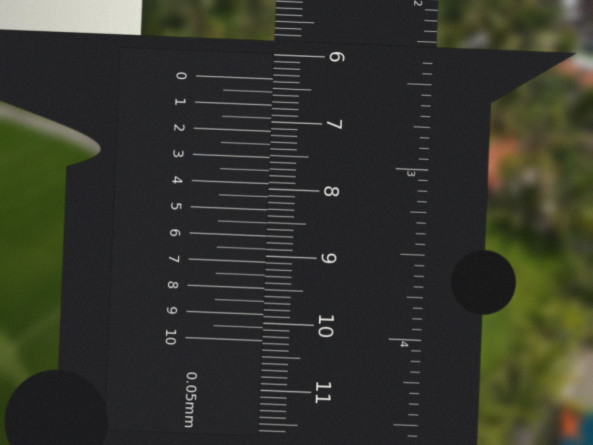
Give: 63.6,mm
